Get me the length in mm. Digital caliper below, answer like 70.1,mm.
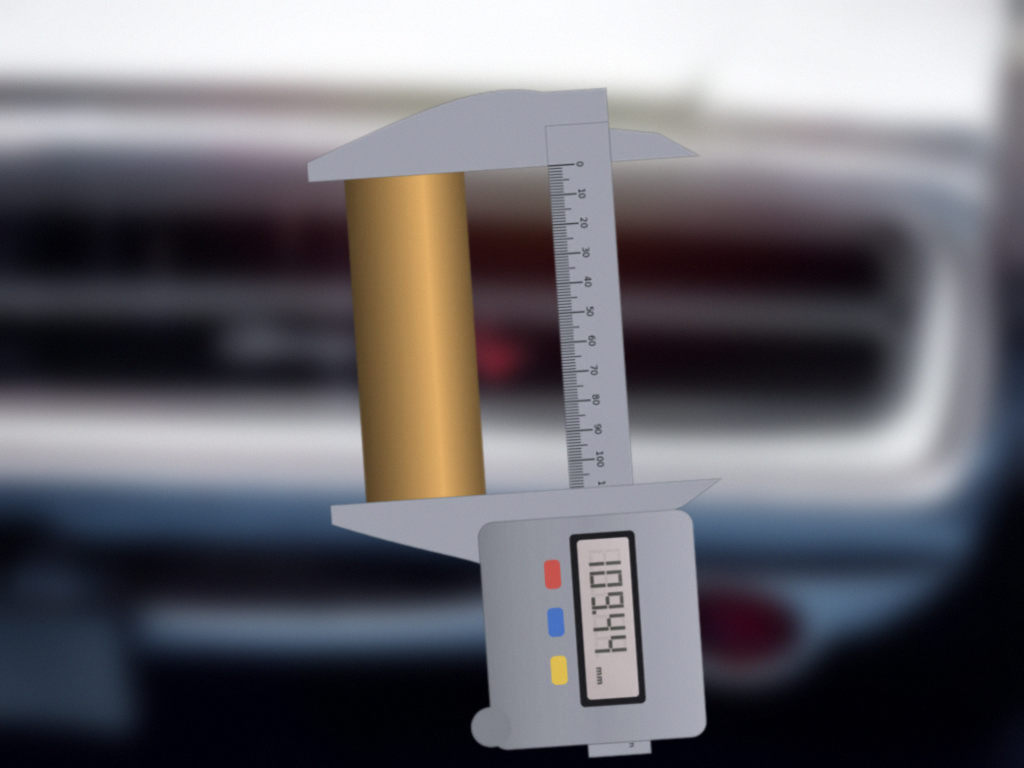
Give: 109.44,mm
